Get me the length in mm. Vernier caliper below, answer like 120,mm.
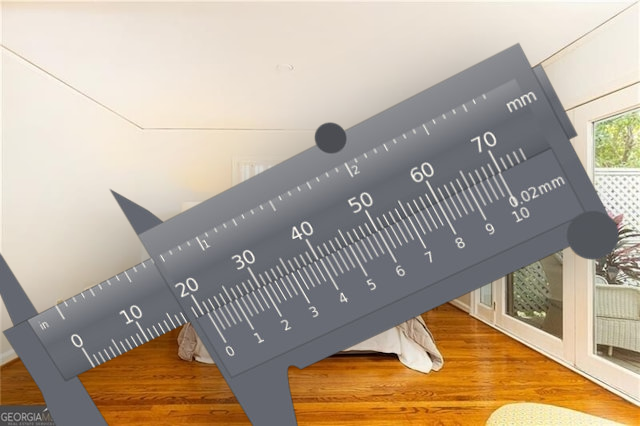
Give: 20.8,mm
